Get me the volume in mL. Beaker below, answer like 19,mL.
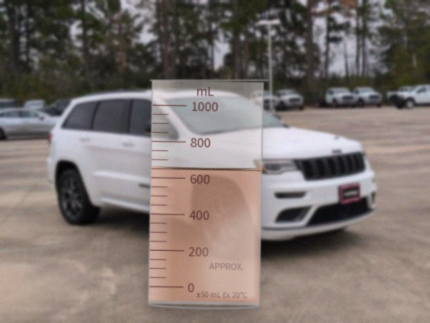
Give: 650,mL
